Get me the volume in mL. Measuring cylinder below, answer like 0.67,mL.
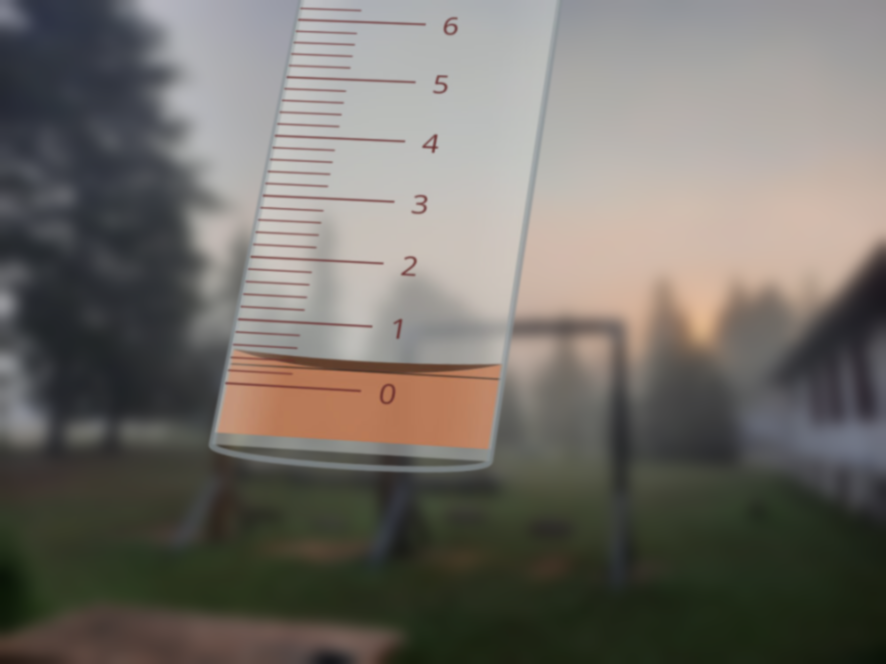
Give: 0.3,mL
